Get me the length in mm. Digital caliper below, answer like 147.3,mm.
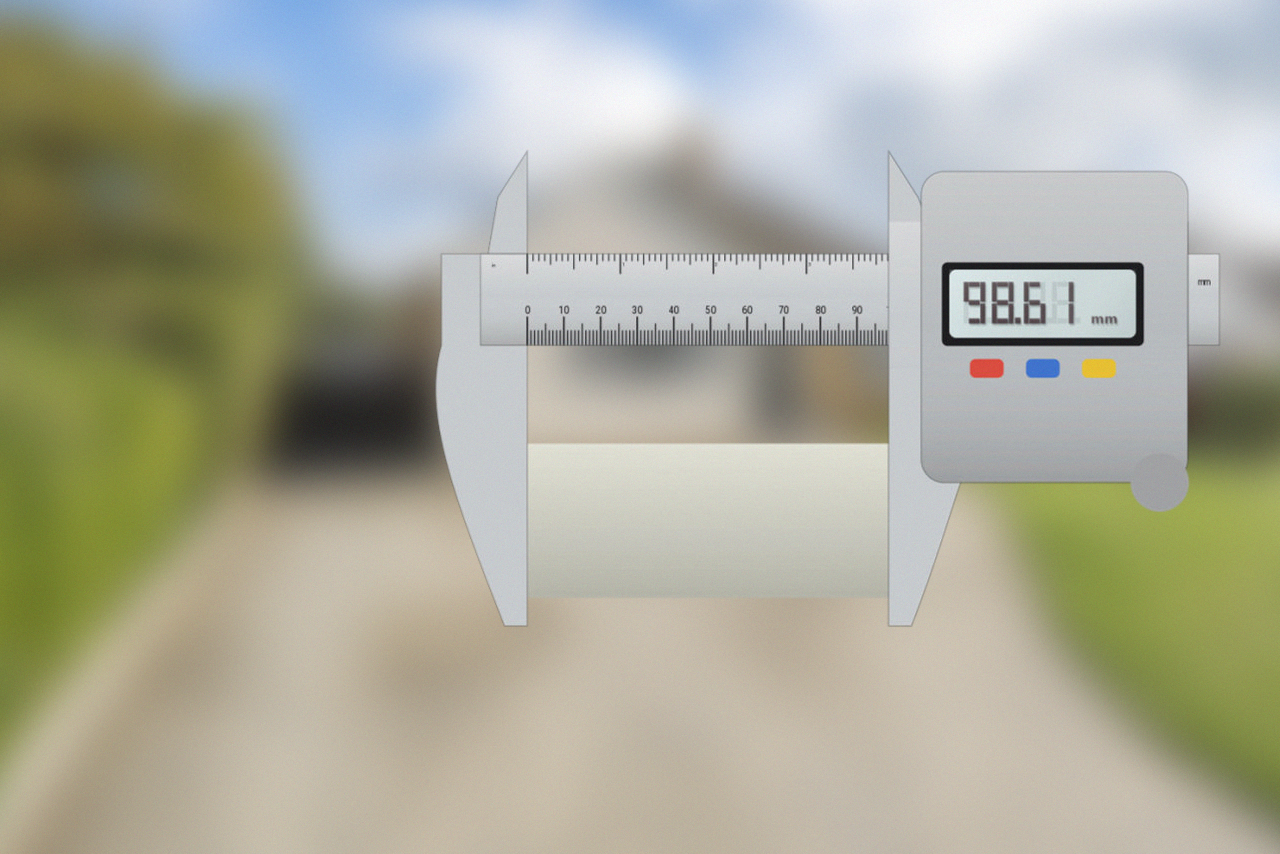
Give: 98.61,mm
